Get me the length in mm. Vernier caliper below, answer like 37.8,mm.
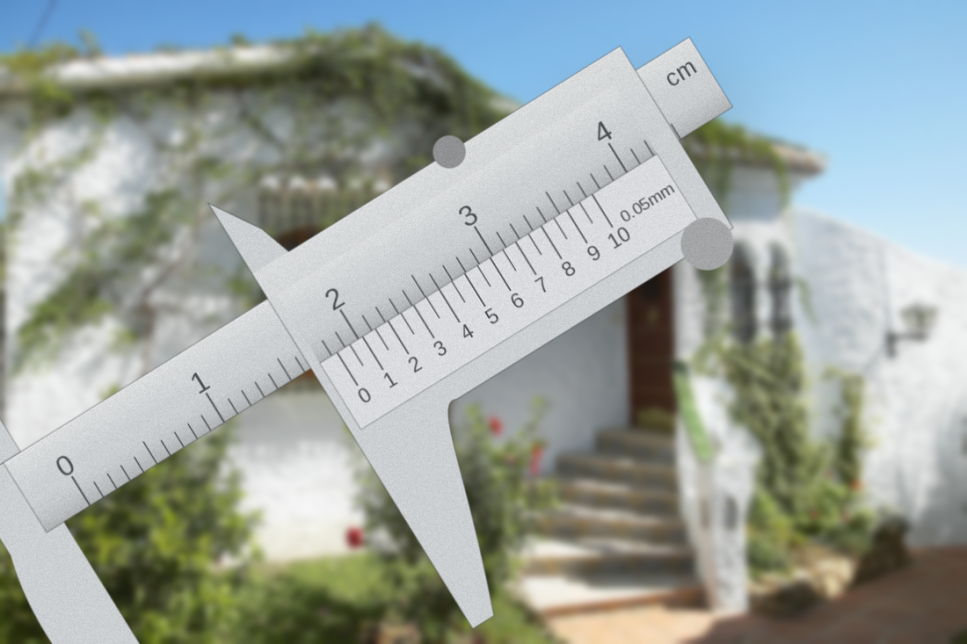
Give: 18.4,mm
